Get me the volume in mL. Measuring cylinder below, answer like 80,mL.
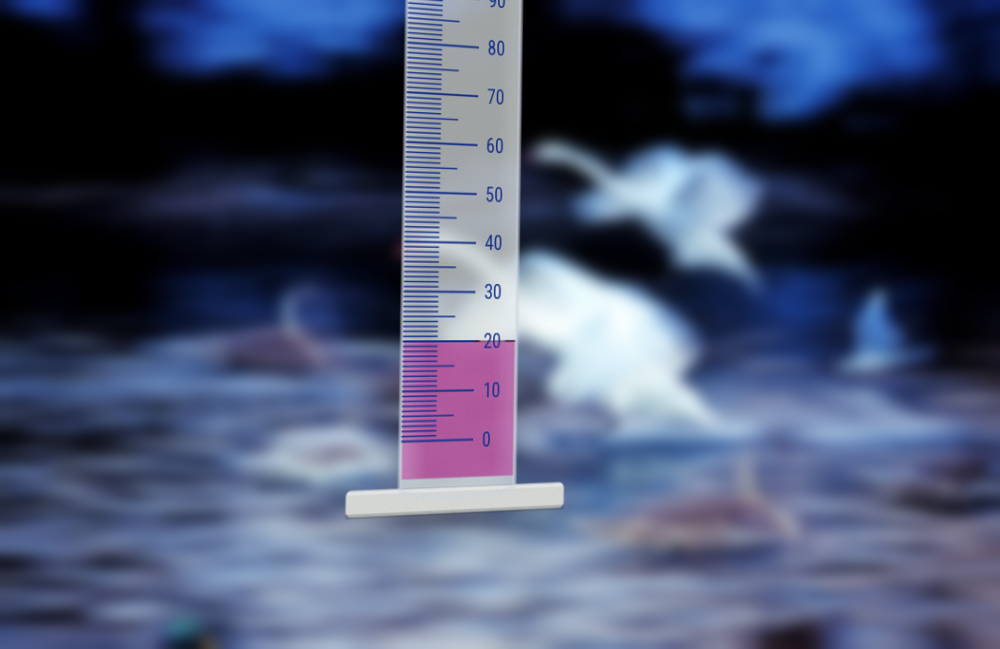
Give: 20,mL
